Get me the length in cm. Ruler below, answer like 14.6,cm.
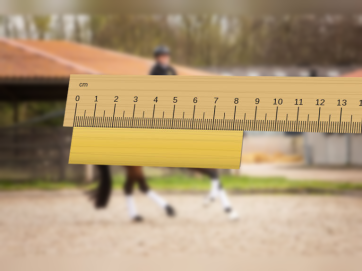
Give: 8.5,cm
